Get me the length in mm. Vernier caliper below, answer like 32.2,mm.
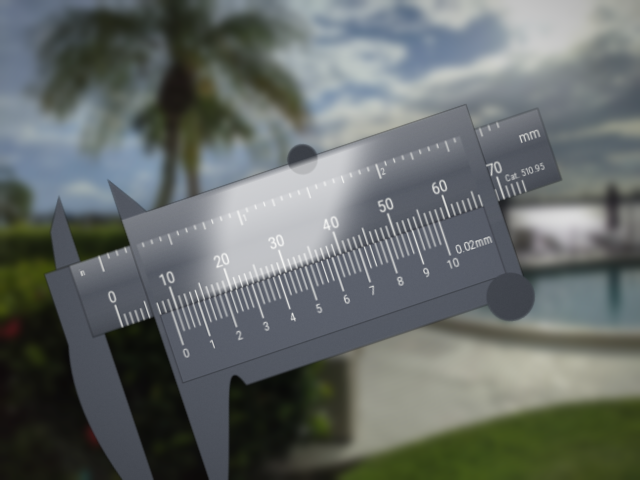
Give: 9.0,mm
